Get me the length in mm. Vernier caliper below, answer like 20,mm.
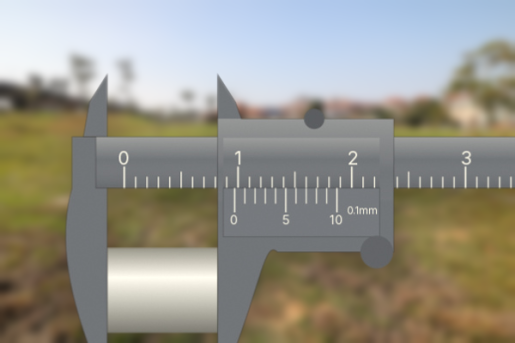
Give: 9.7,mm
